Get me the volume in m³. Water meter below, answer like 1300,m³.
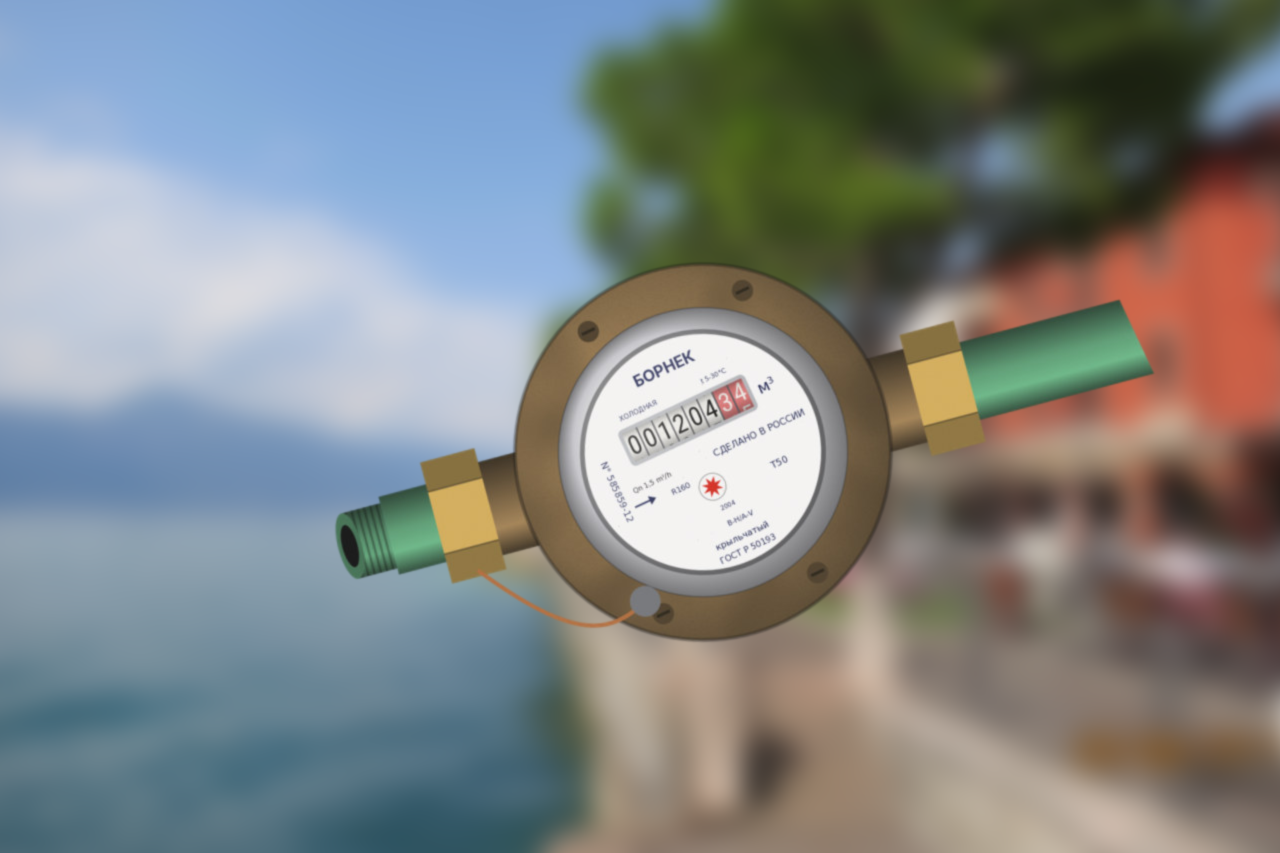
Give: 1204.34,m³
